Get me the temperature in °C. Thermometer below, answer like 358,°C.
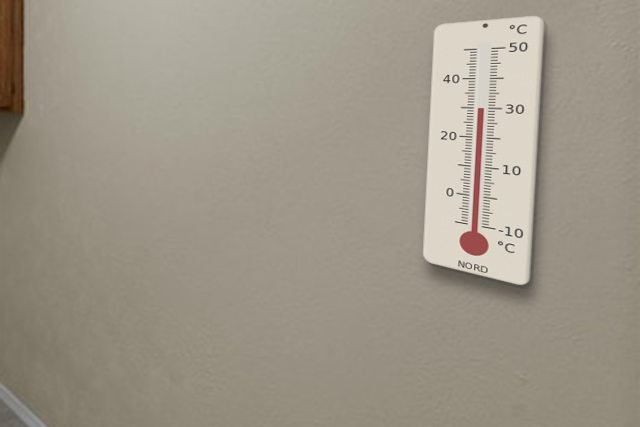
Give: 30,°C
